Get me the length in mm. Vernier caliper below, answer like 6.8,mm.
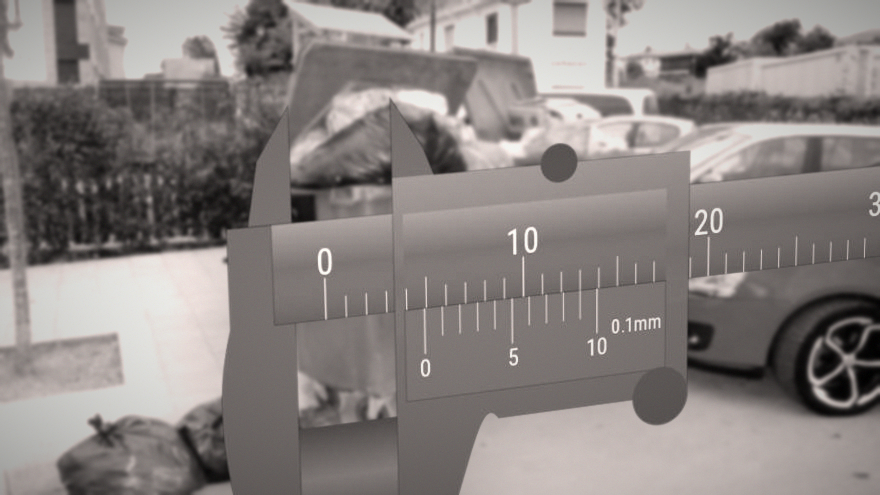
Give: 4.9,mm
